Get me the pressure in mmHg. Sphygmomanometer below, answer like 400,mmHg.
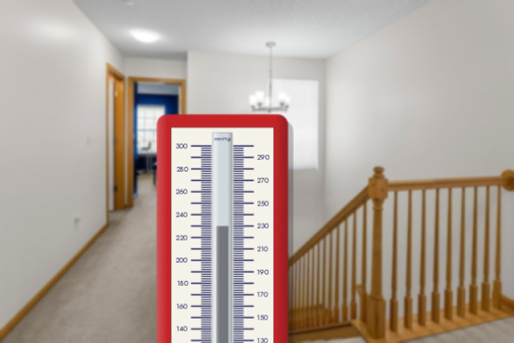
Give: 230,mmHg
